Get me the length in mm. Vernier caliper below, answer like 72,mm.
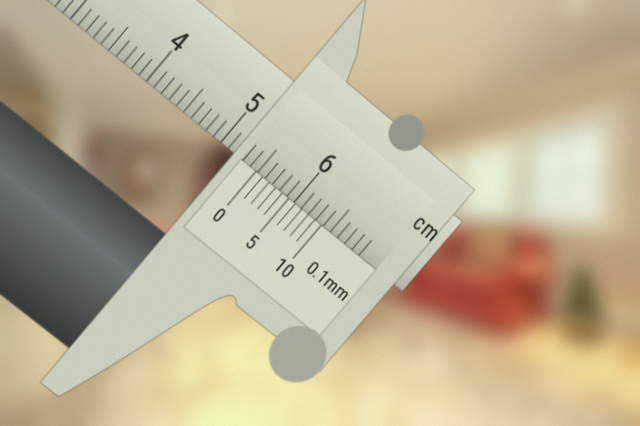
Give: 54.8,mm
